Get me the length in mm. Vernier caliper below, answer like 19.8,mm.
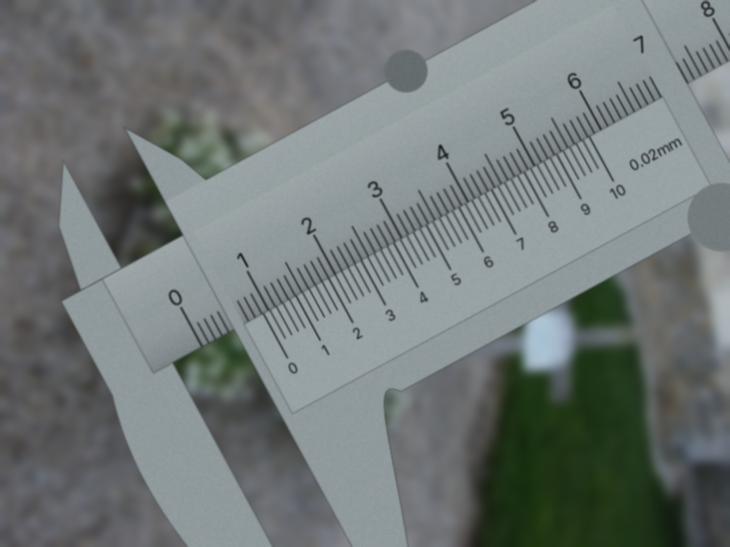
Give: 9.2,mm
